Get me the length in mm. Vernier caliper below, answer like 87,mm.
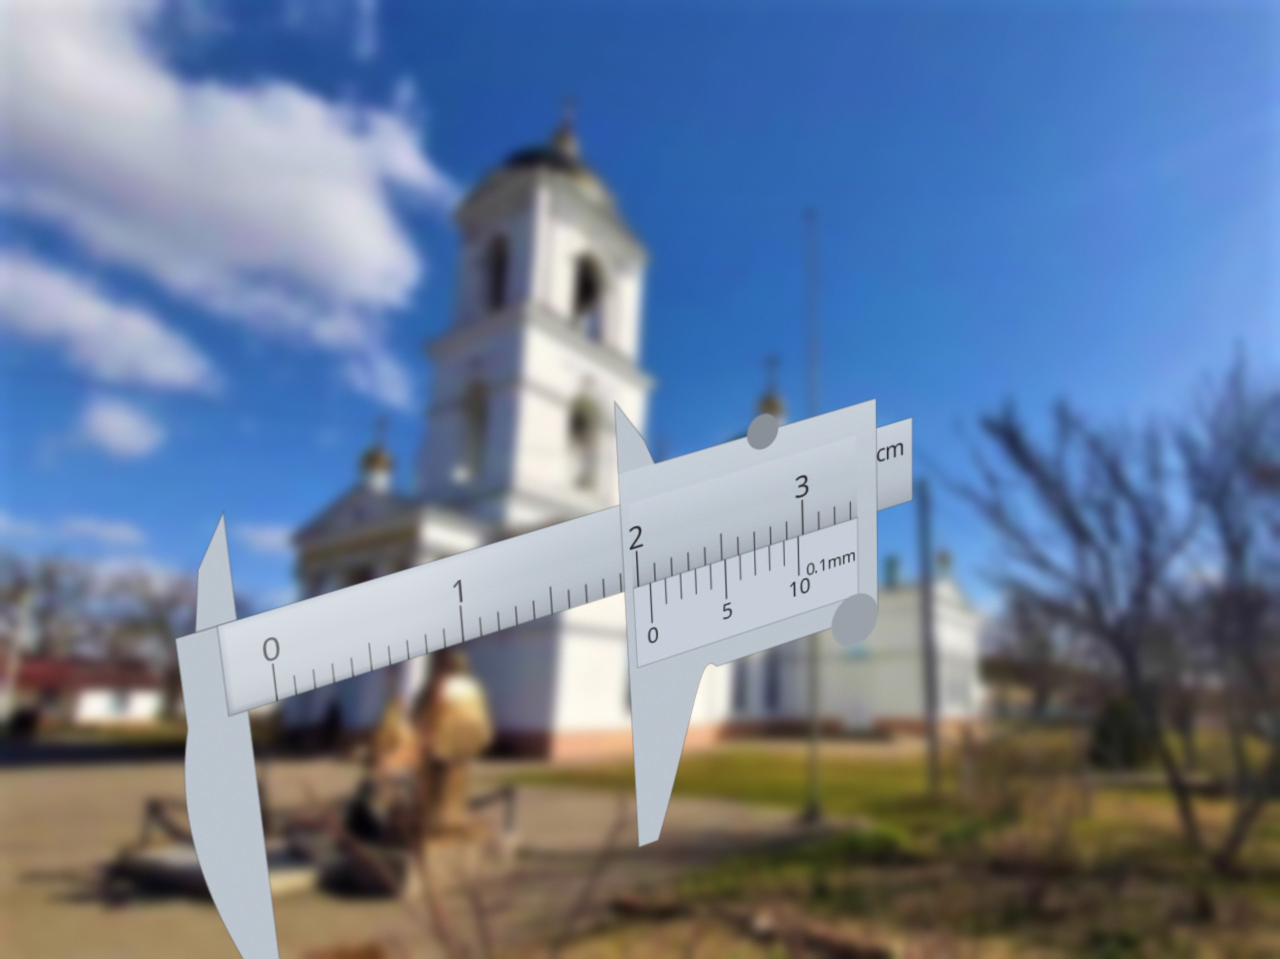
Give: 20.7,mm
